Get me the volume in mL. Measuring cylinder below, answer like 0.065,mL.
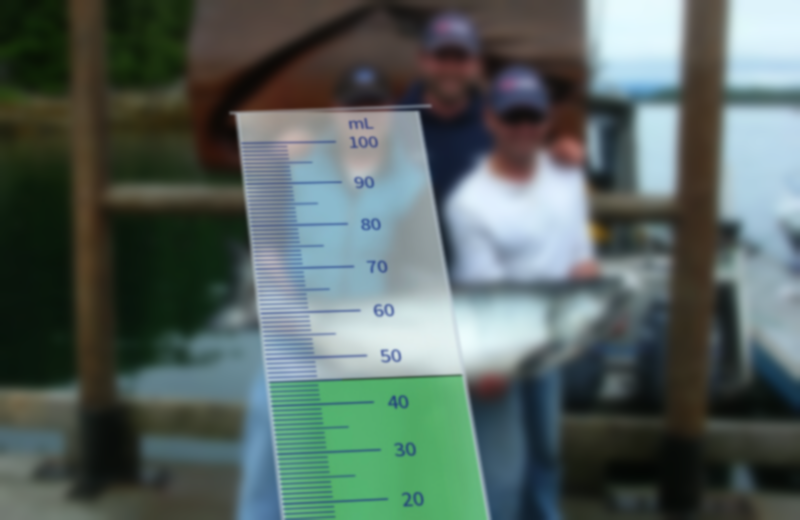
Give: 45,mL
